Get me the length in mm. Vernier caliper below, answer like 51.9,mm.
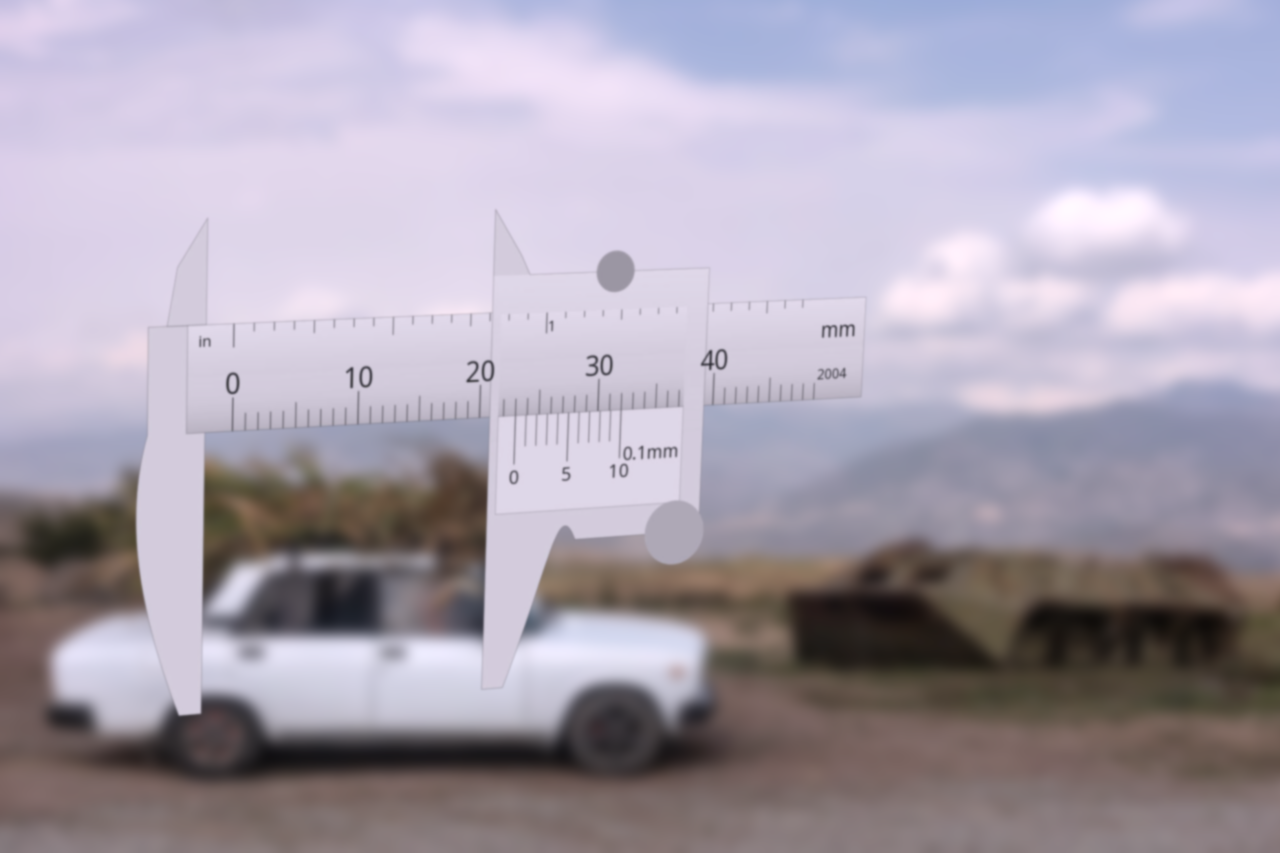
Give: 23.0,mm
